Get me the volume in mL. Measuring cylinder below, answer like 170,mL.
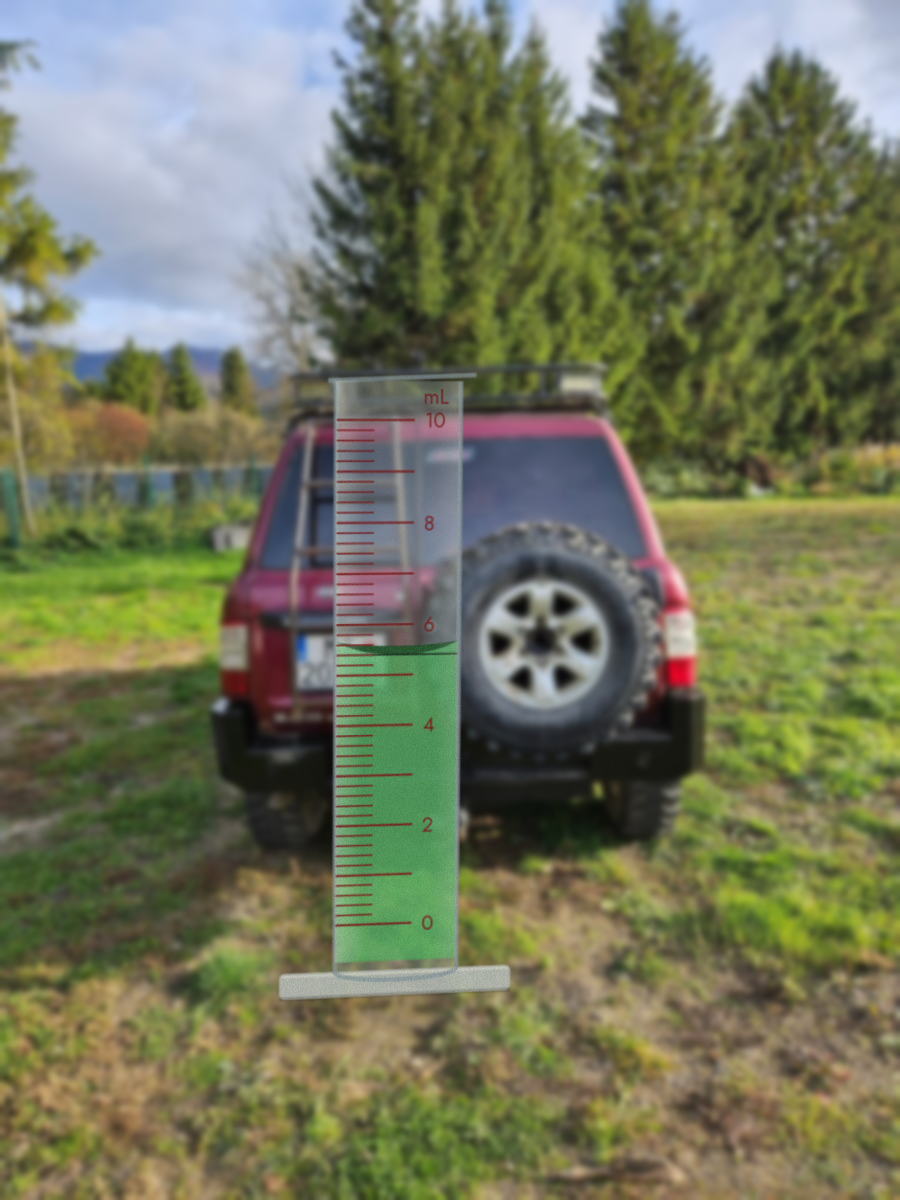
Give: 5.4,mL
